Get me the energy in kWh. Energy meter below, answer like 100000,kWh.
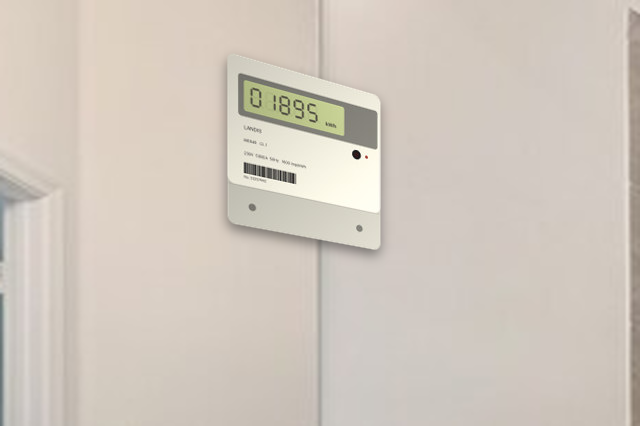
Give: 1895,kWh
